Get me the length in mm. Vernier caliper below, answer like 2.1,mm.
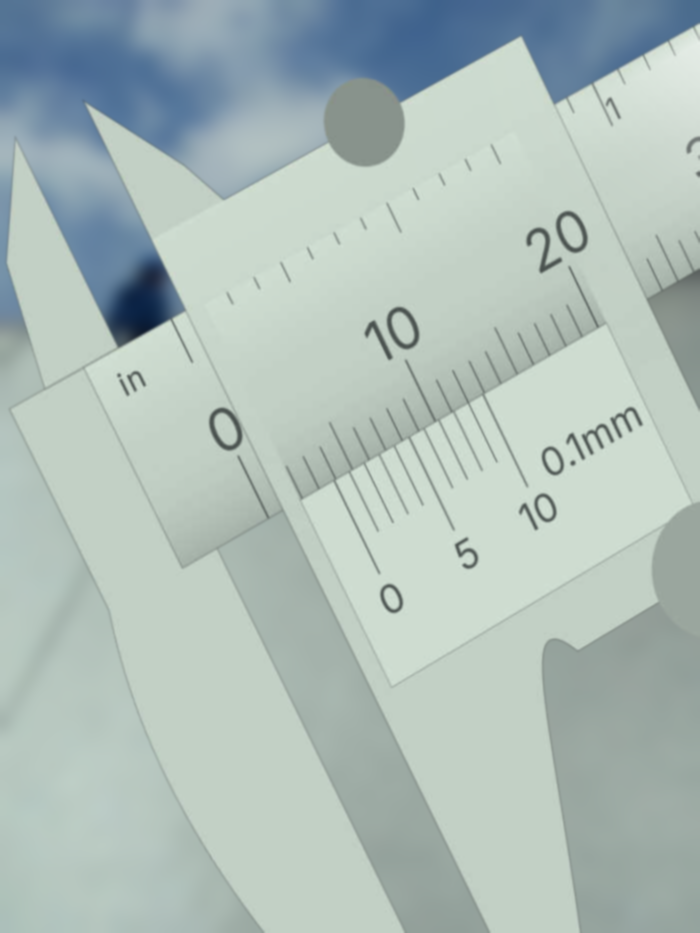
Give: 3.9,mm
